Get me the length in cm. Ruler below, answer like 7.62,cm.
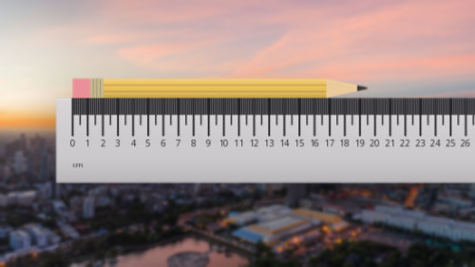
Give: 19.5,cm
